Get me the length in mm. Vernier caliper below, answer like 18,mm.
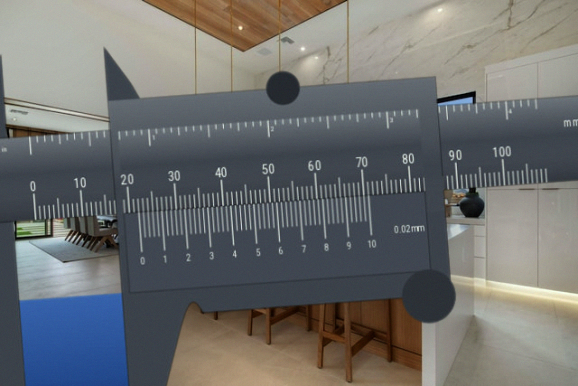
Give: 22.0,mm
